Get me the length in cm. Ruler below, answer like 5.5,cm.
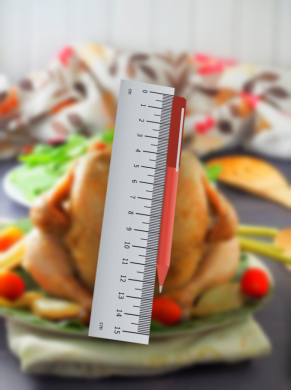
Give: 12.5,cm
